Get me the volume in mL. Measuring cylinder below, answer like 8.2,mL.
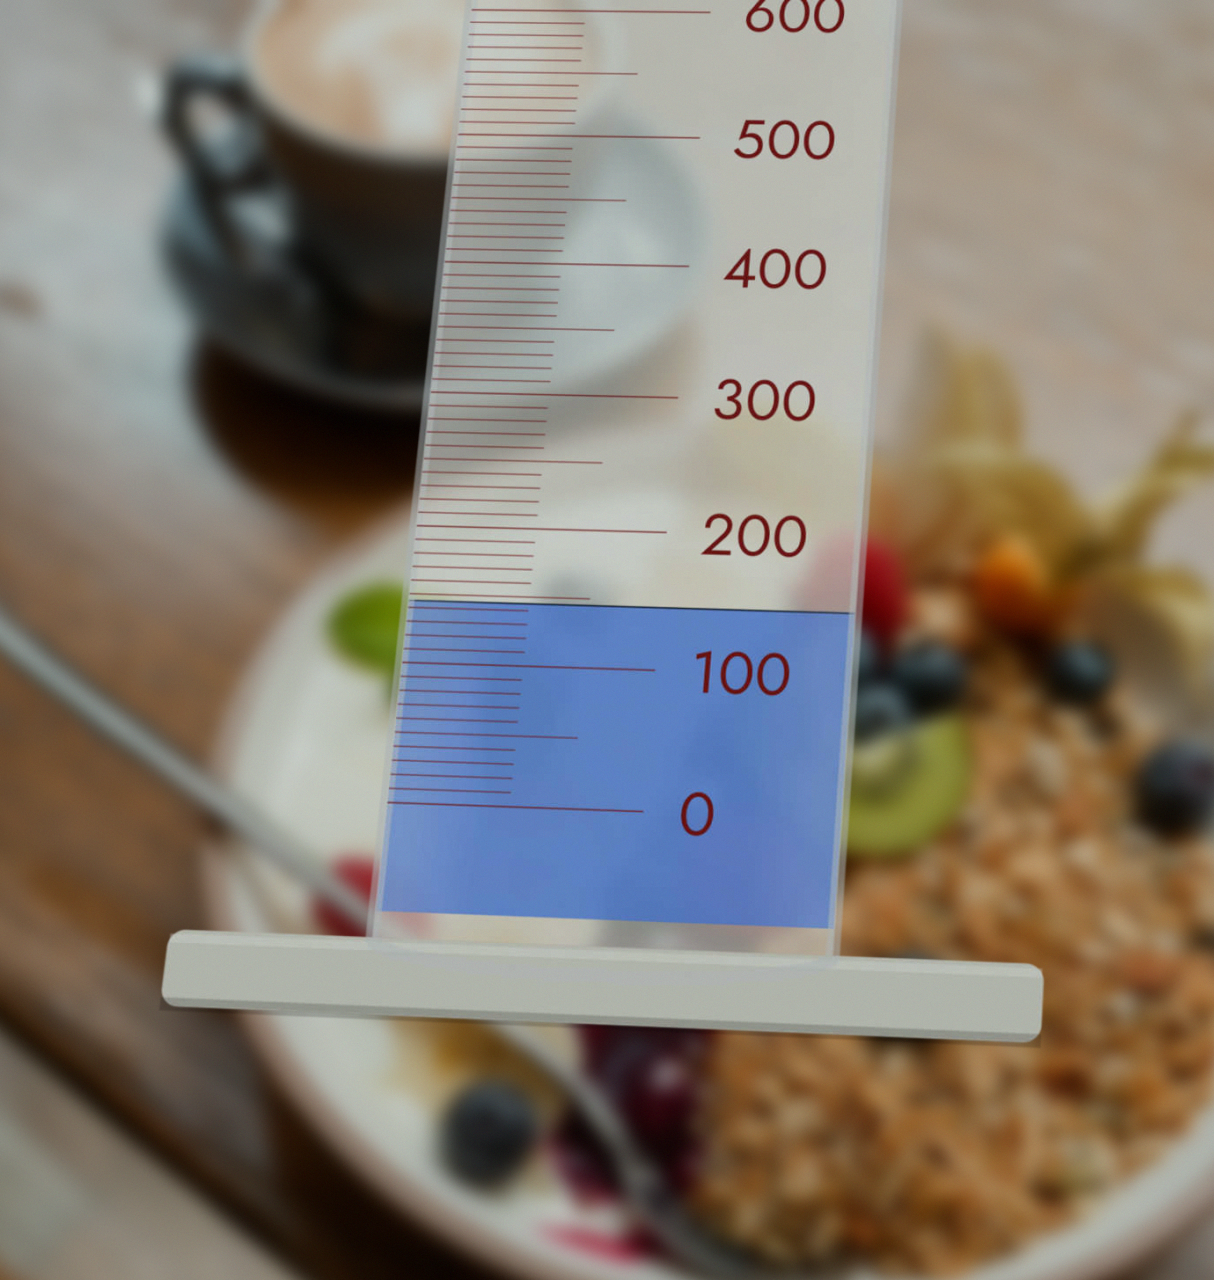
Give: 145,mL
